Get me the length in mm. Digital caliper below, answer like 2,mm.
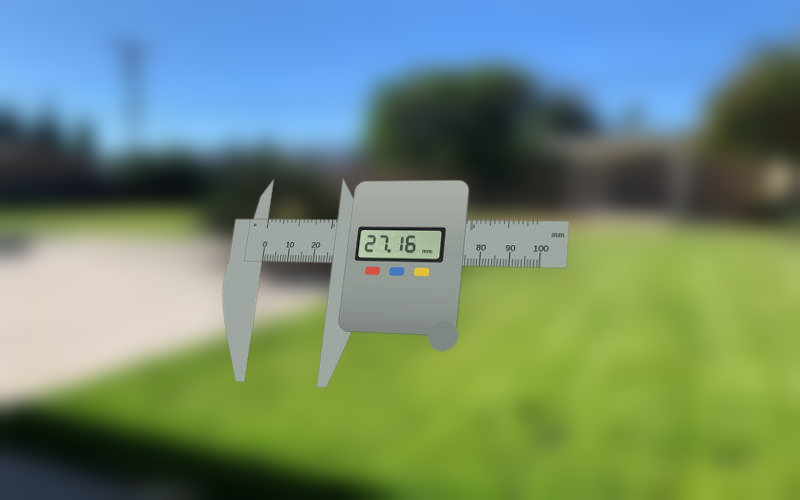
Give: 27.16,mm
